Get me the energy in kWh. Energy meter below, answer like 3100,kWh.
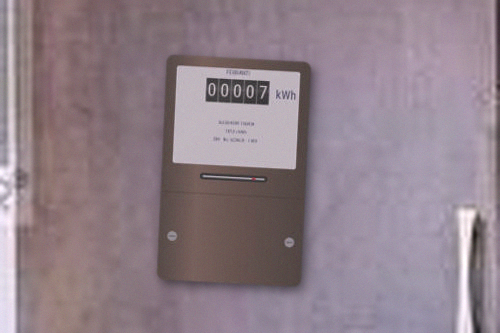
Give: 7,kWh
